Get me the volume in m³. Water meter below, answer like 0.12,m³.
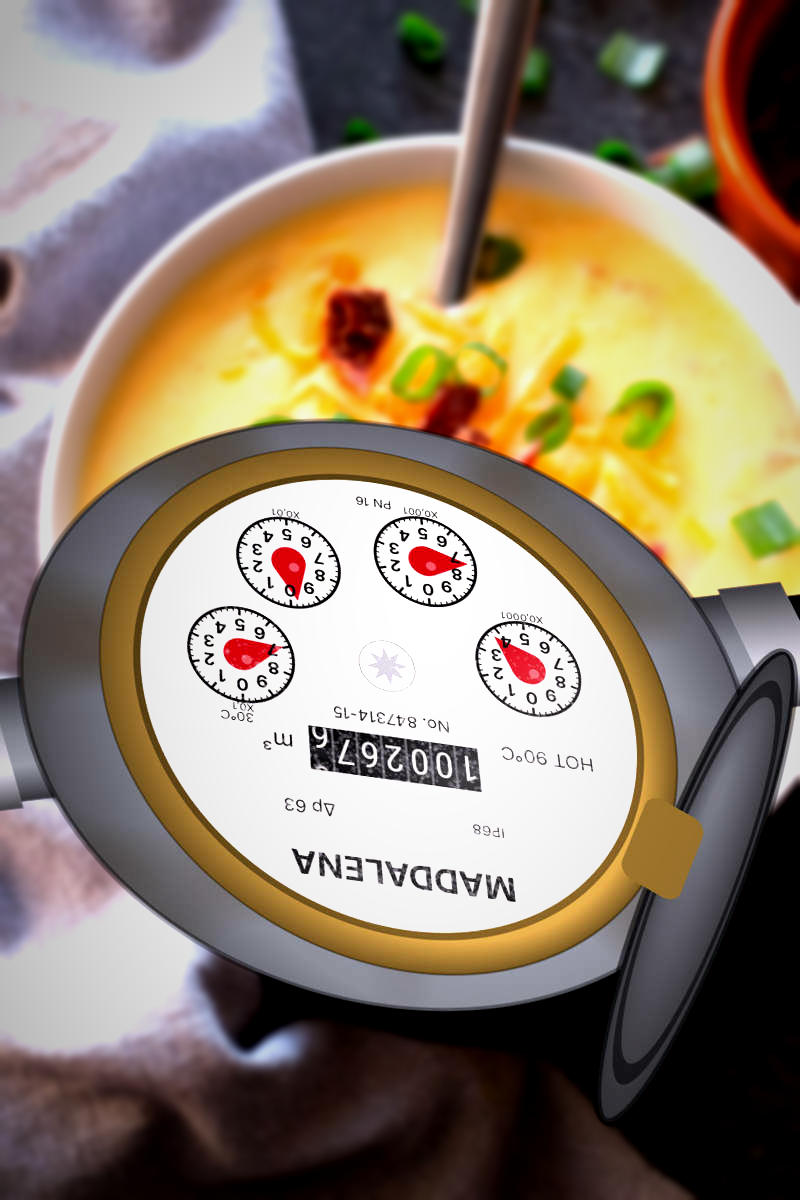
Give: 1002675.6973,m³
